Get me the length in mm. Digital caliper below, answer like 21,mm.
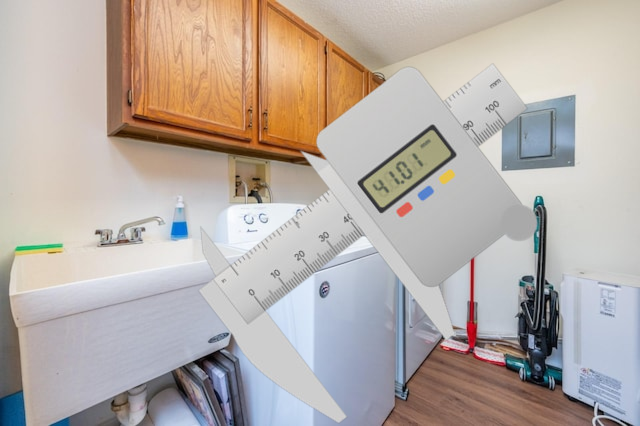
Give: 41.01,mm
